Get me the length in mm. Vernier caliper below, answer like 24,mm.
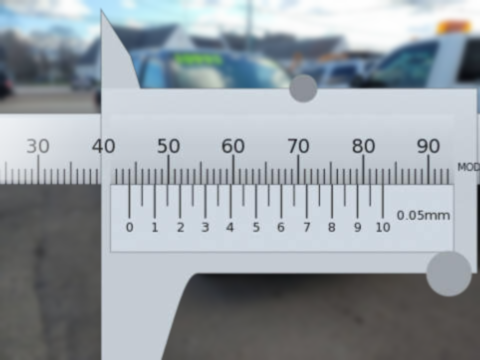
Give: 44.0,mm
